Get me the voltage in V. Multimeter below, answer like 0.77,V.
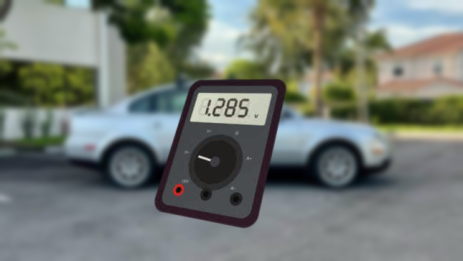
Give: 1.285,V
